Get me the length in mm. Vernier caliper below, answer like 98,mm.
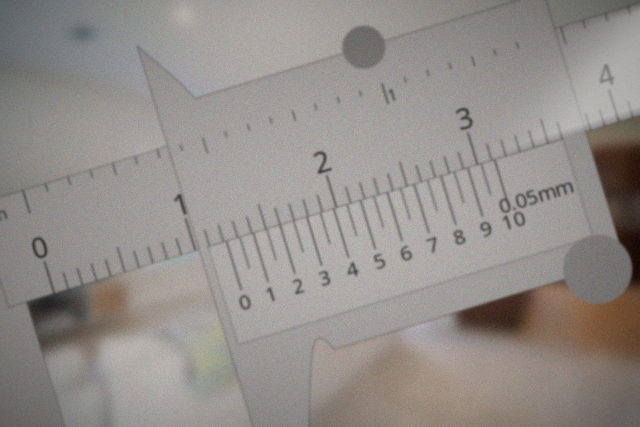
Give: 12.2,mm
